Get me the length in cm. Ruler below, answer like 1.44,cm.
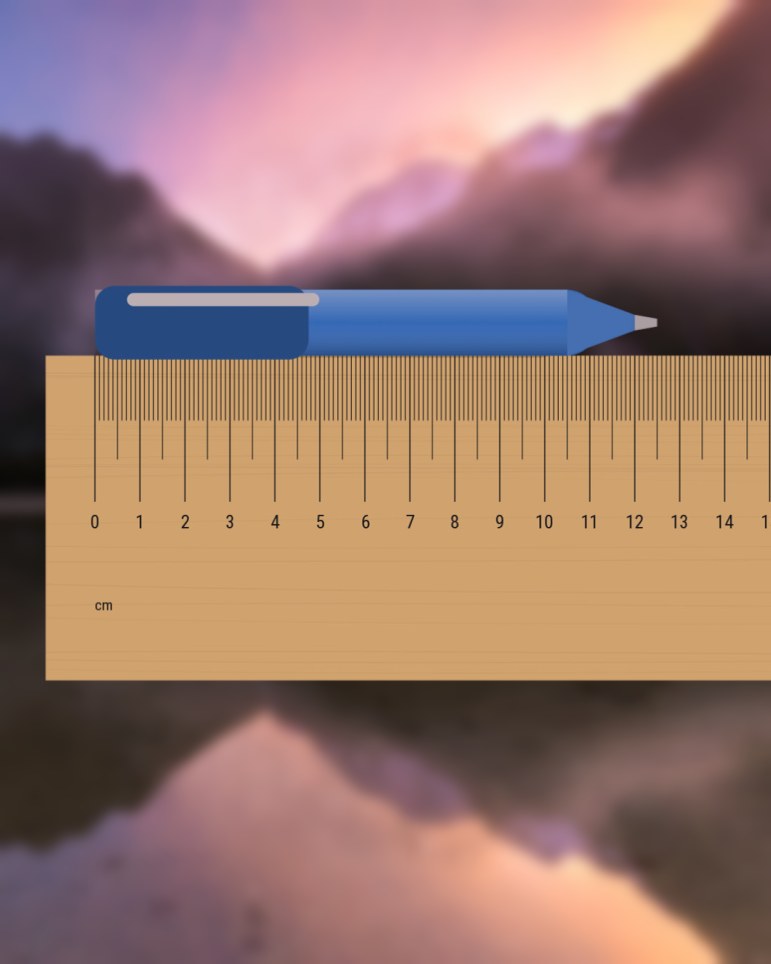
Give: 12.5,cm
